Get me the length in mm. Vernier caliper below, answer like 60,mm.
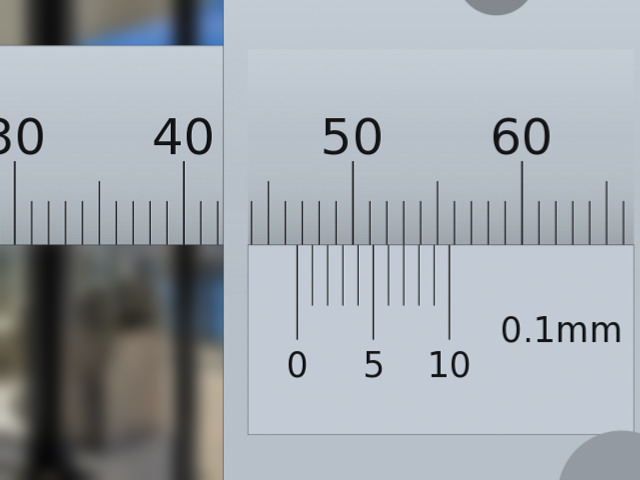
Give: 46.7,mm
